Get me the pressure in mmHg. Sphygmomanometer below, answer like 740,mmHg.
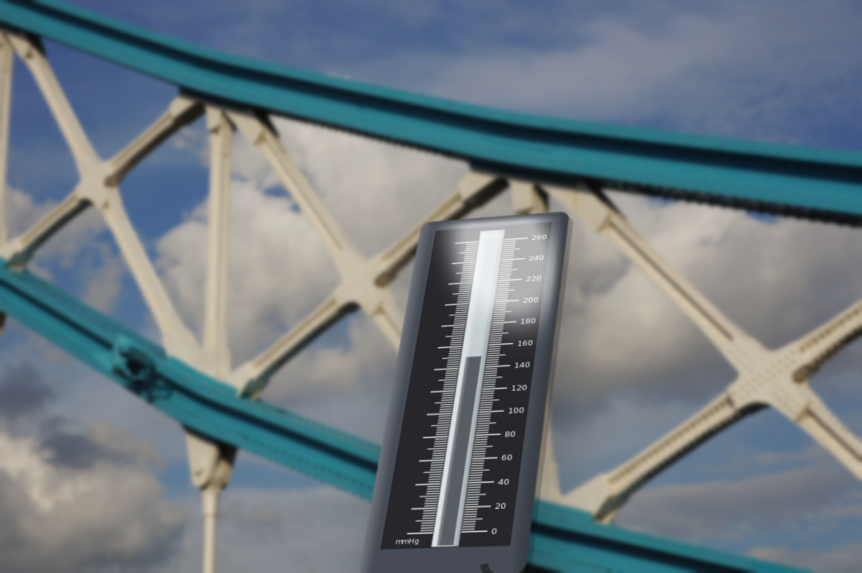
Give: 150,mmHg
